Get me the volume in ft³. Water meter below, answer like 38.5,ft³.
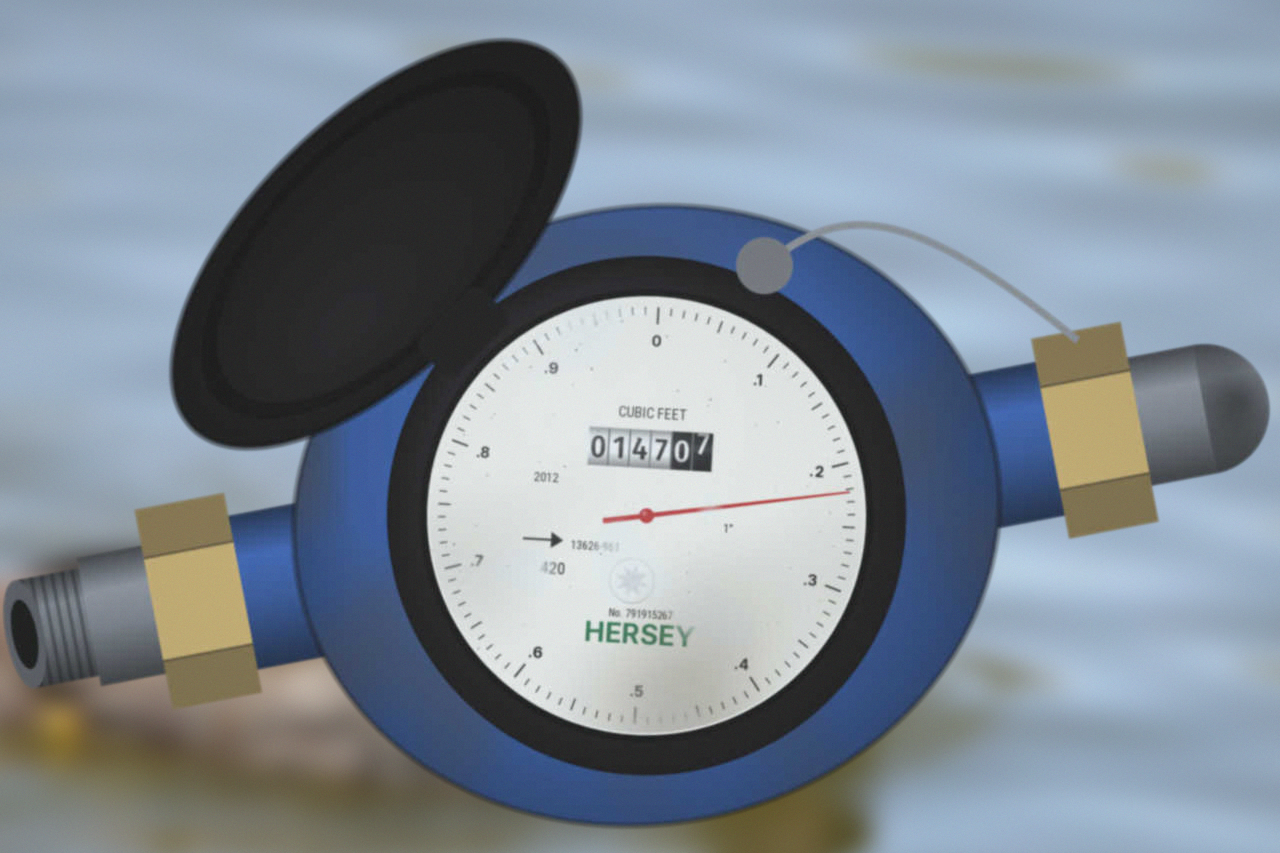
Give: 14707.22,ft³
